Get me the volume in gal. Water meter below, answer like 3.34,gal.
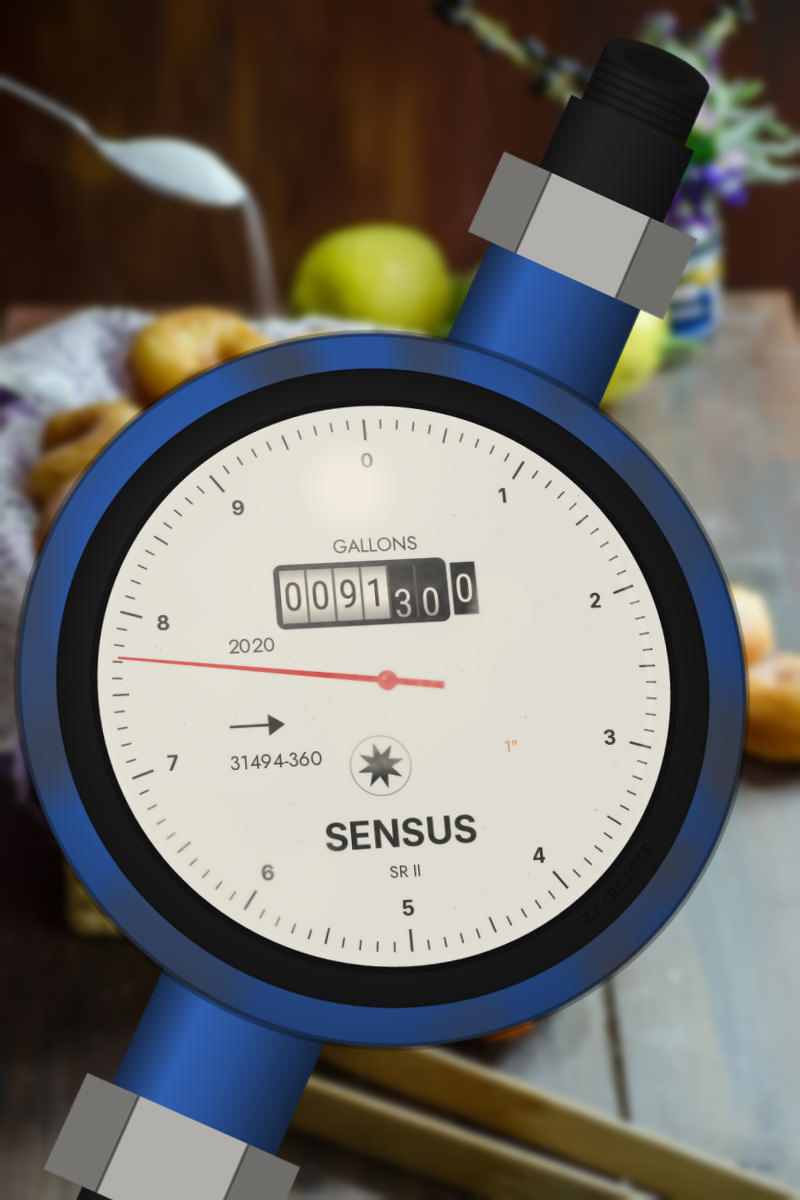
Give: 91297.7,gal
